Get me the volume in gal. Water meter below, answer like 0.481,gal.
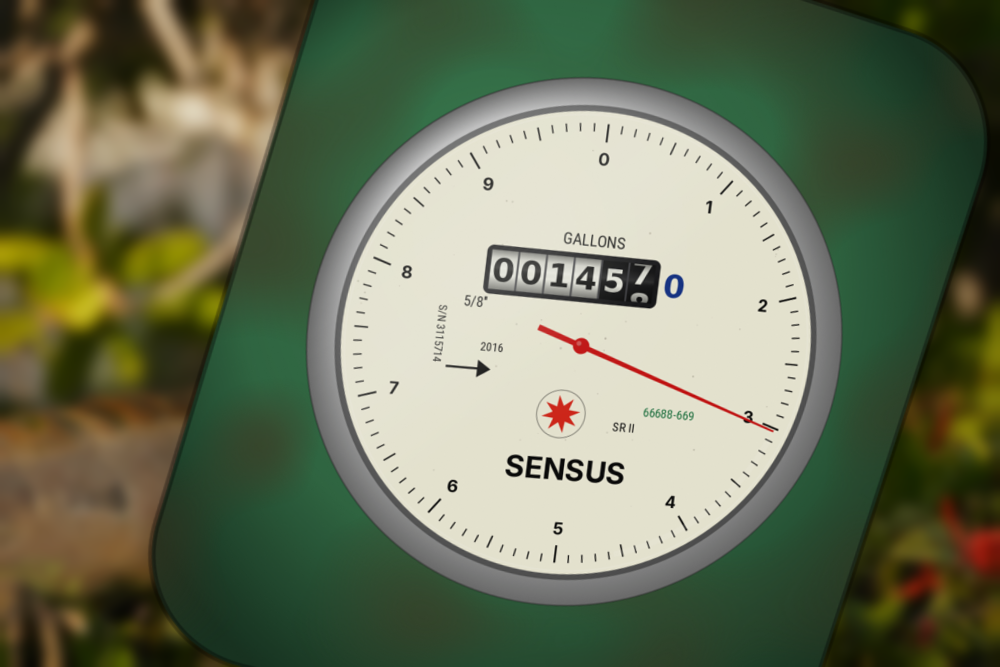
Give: 14573.0,gal
